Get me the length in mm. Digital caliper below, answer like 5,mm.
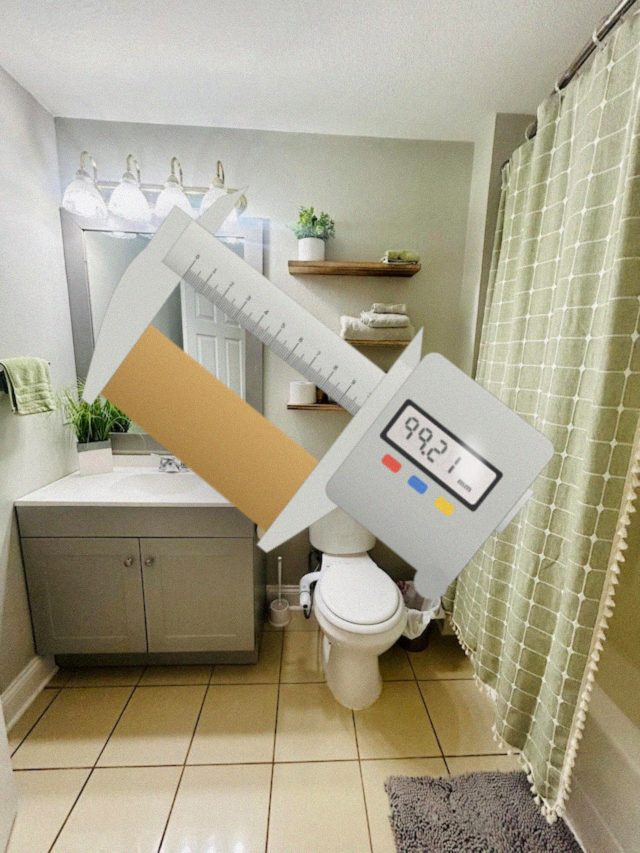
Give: 99.21,mm
